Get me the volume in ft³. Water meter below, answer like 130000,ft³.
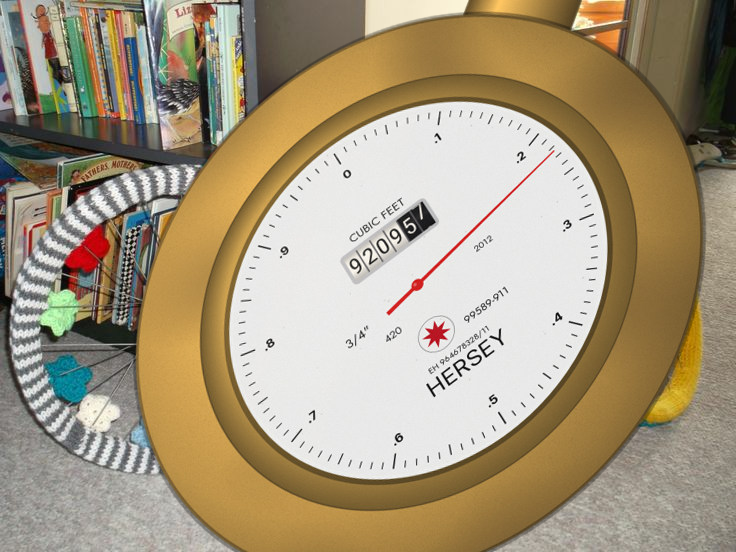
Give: 920957.22,ft³
